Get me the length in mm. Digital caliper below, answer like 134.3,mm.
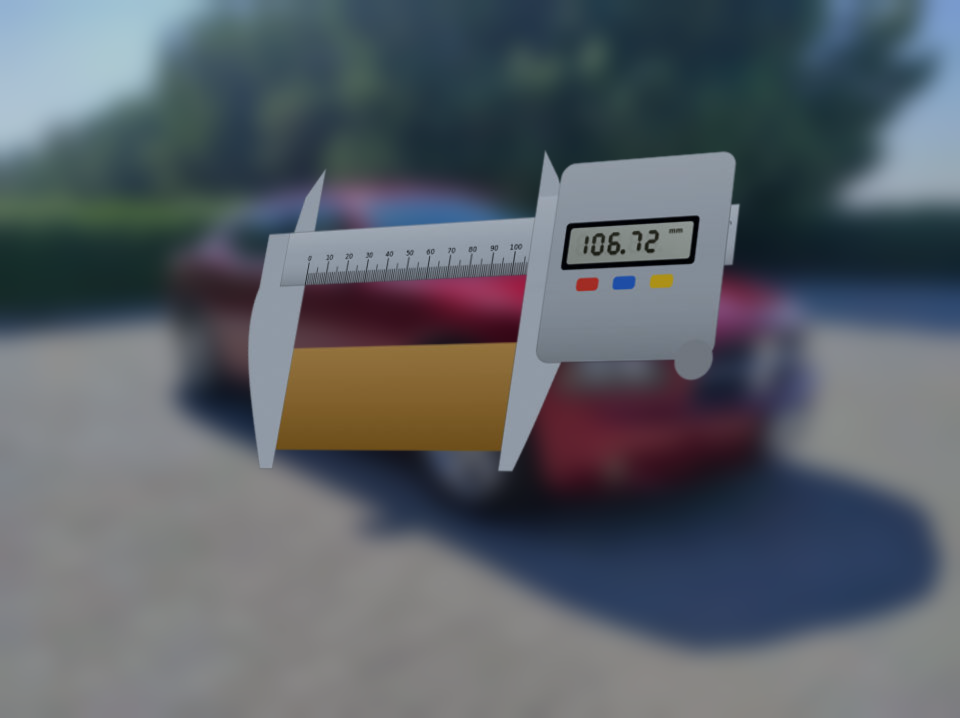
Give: 106.72,mm
